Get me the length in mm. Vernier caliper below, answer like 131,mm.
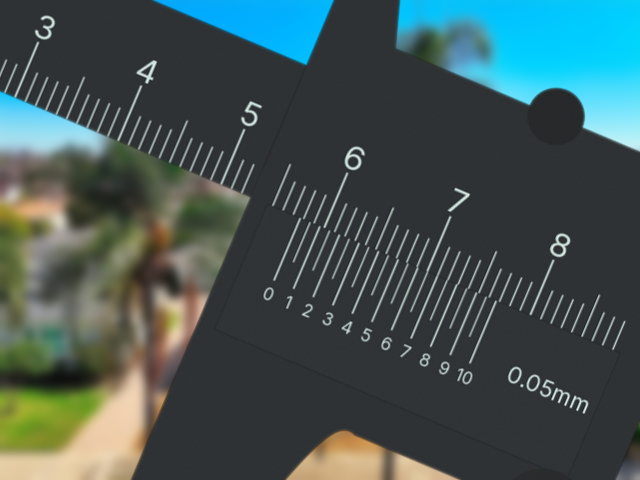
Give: 57.7,mm
